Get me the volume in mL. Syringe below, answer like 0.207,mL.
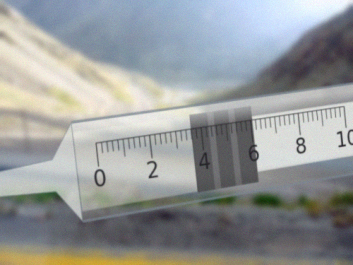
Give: 3.6,mL
